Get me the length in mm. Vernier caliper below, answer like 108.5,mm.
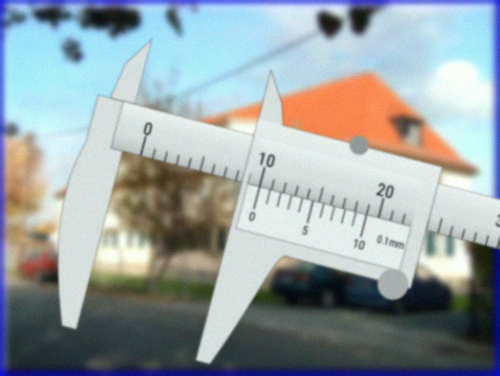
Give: 10.0,mm
